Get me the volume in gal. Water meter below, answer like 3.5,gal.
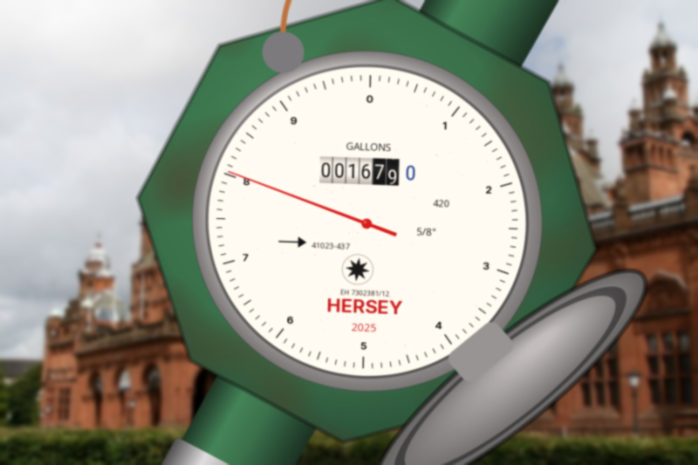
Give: 16788.0,gal
